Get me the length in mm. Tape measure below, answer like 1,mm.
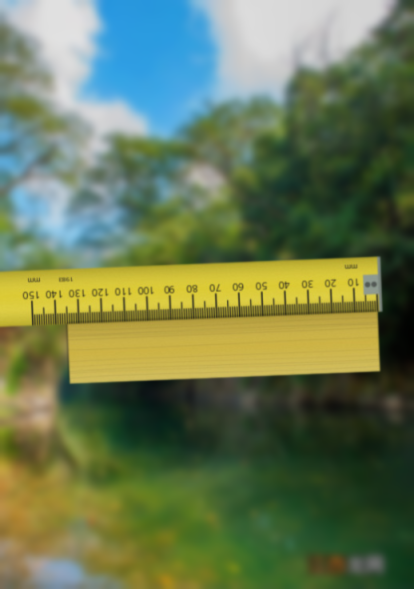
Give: 135,mm
